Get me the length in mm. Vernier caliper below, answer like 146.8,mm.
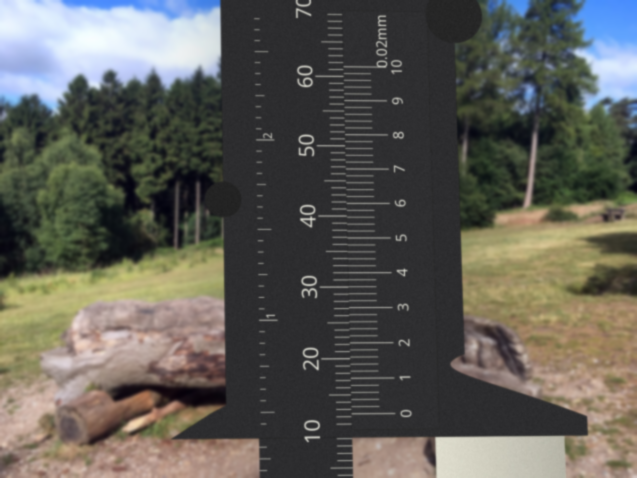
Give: 12.4,mm
